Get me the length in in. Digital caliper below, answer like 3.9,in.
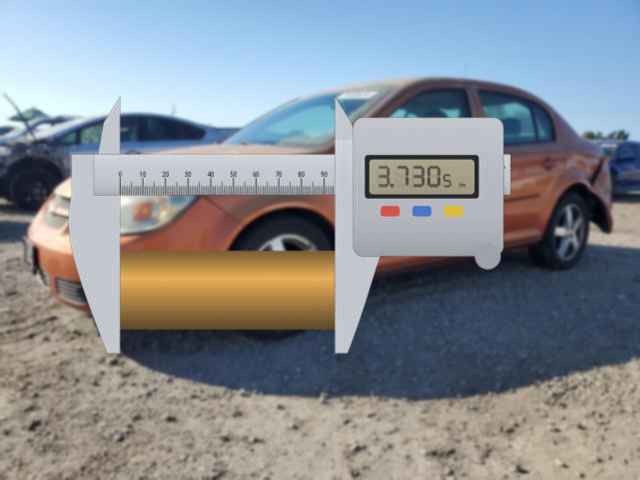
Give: 3.7305,in
